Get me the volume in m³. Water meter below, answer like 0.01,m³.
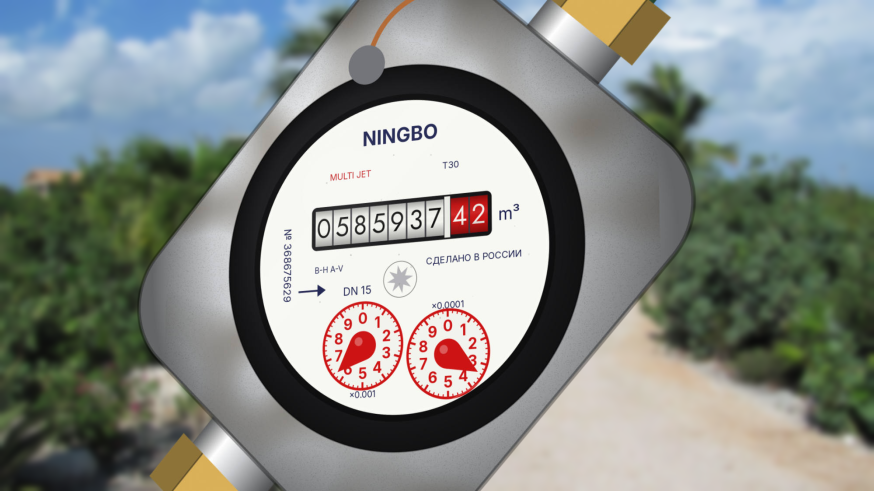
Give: 585937.4263,m³
